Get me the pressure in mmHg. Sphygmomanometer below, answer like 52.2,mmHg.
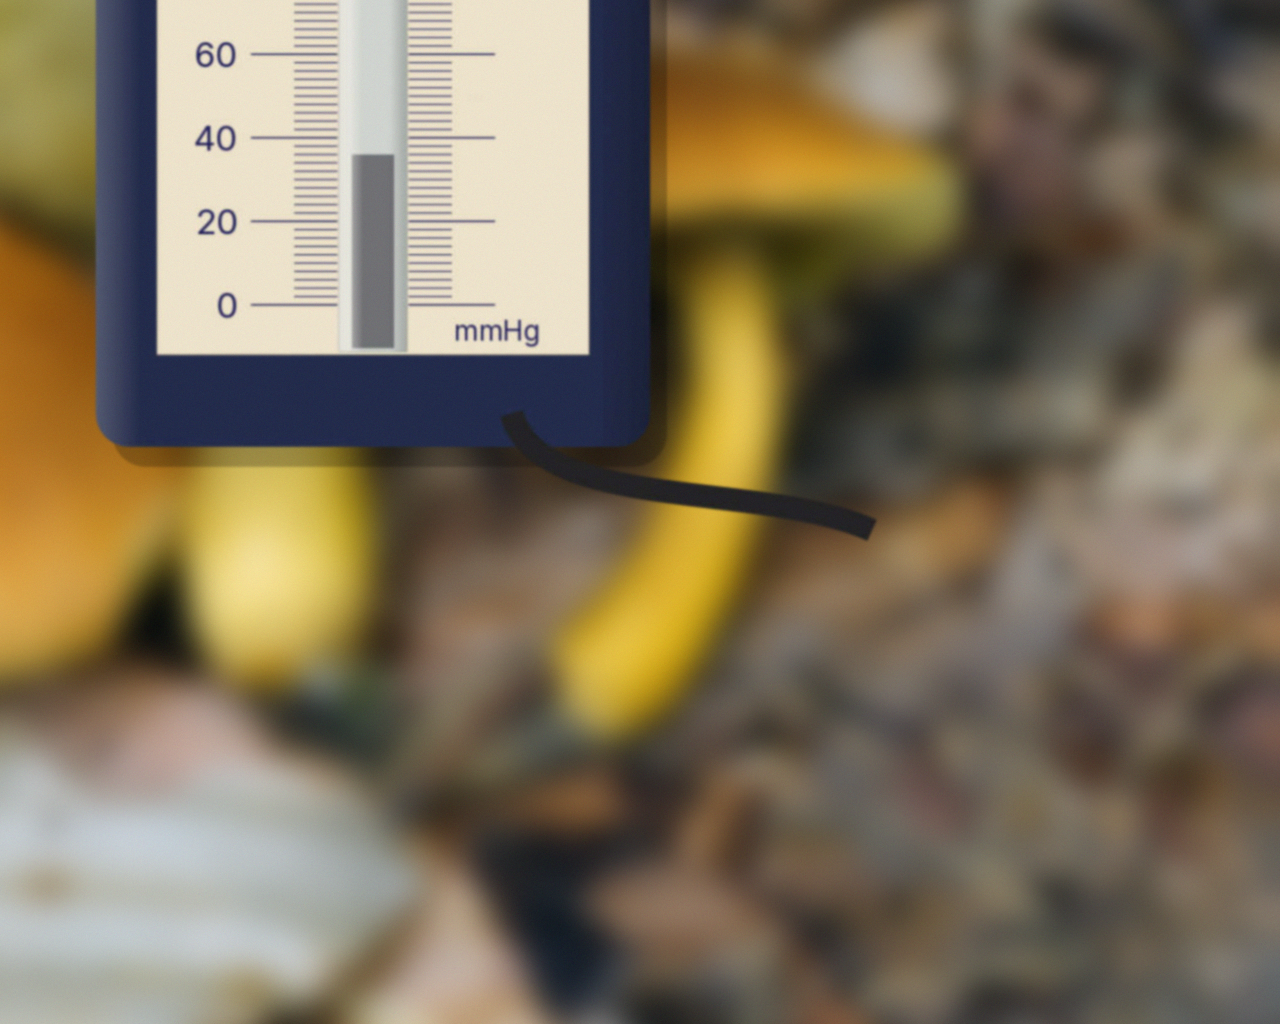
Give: 36,mmHg
